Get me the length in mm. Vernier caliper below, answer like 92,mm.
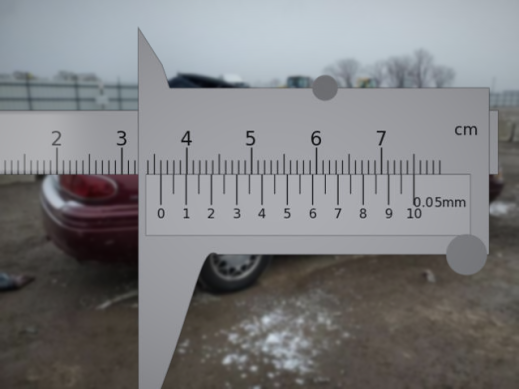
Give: 36.0,mm
